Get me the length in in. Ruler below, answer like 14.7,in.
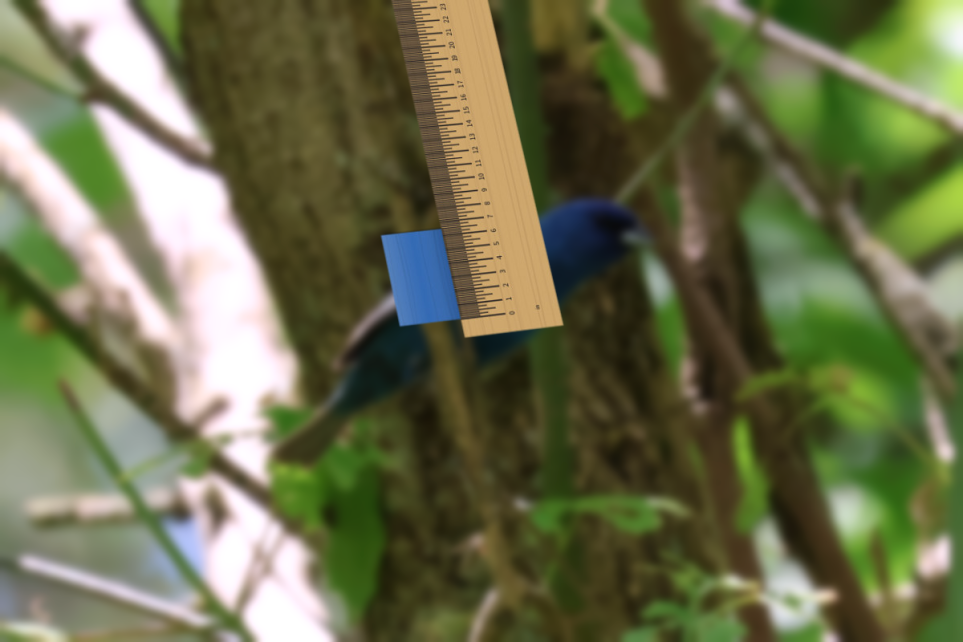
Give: 6.5,in
